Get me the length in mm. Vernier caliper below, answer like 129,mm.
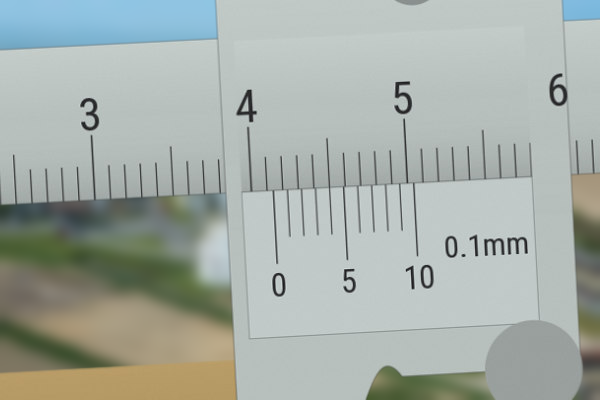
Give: 41.4,mm
